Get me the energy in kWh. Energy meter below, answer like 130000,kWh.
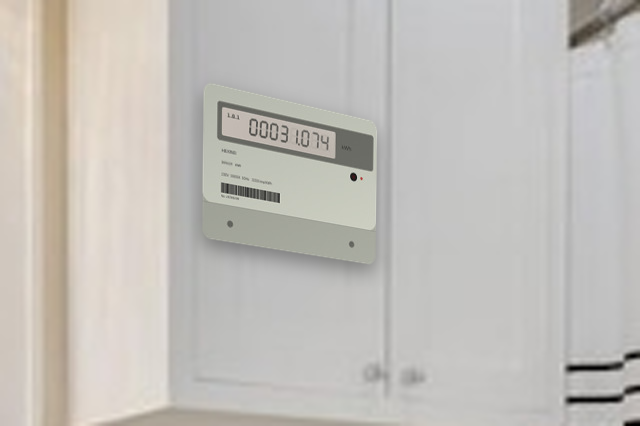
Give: 31.074,kWh
